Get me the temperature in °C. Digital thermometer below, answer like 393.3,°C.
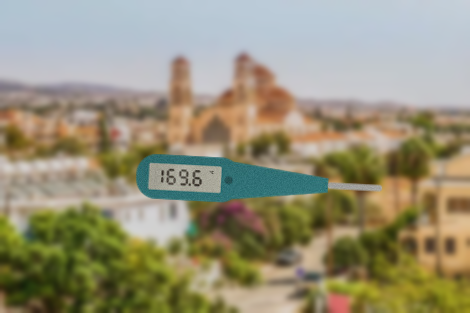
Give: 169.6,°C
